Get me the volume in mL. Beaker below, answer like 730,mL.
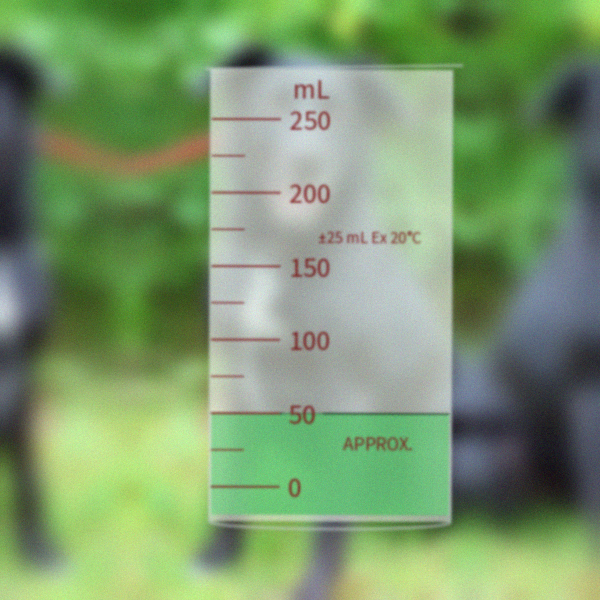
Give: 50,mL
